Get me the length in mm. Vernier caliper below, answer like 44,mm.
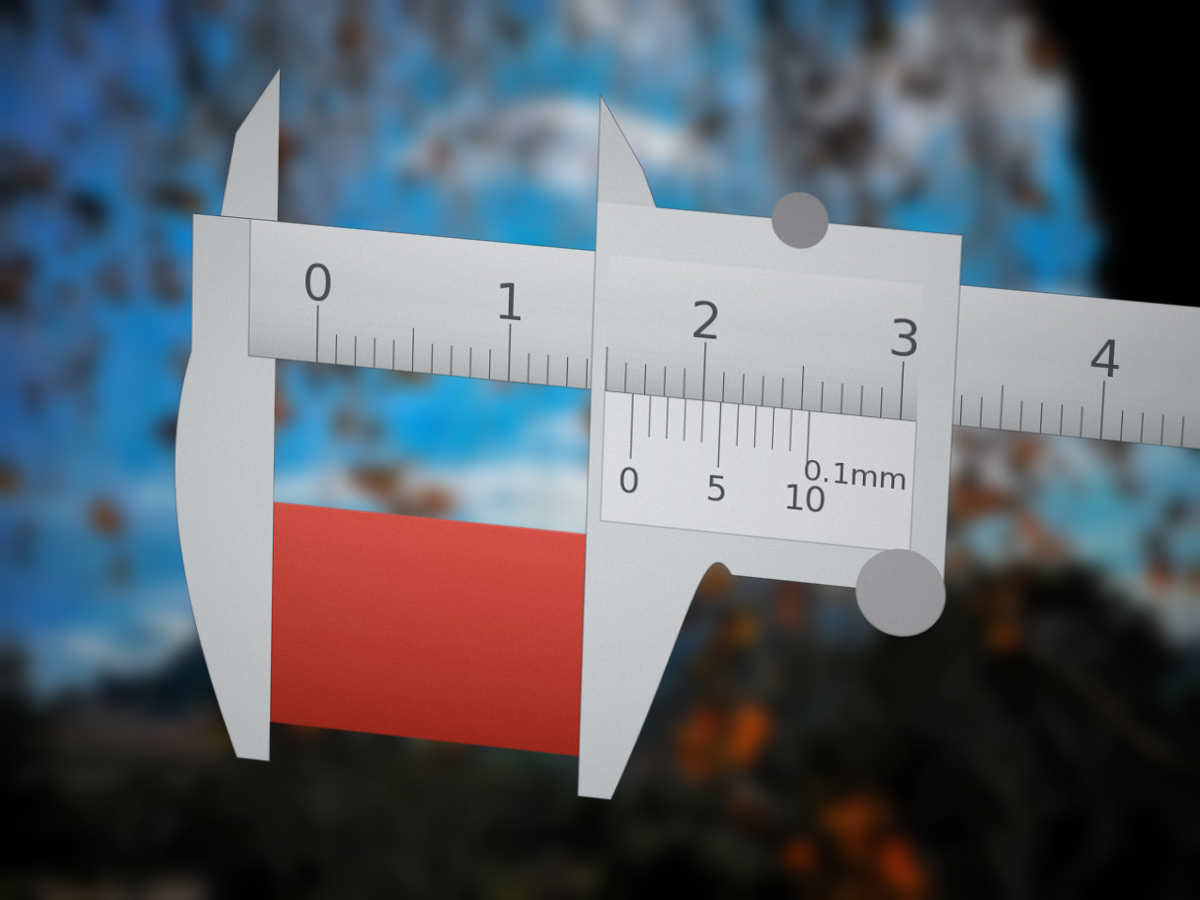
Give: 16.4,mm
